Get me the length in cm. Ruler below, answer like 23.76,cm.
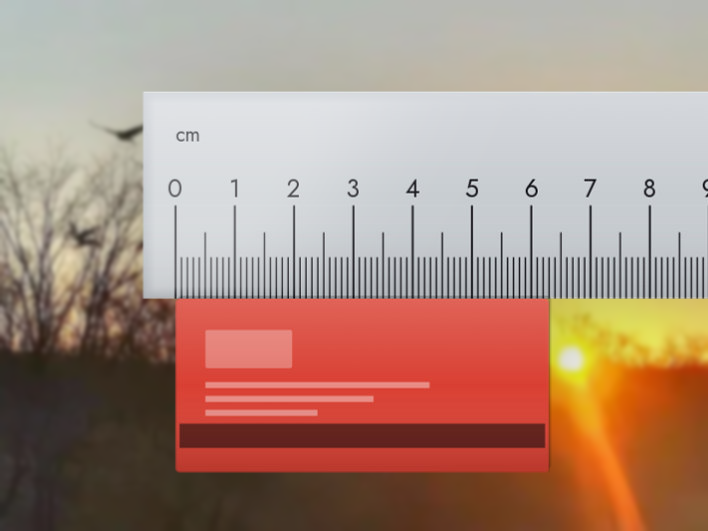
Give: 6.3,cm
